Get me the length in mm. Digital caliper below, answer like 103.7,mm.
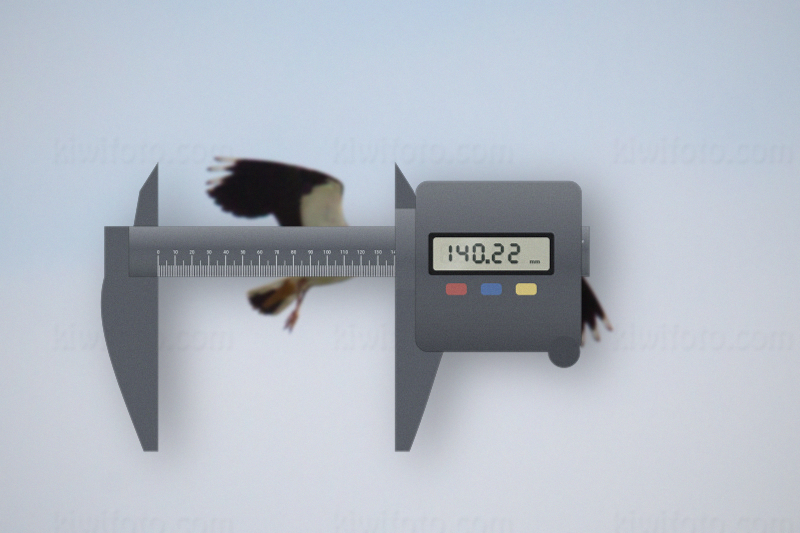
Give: 140.22,mm
